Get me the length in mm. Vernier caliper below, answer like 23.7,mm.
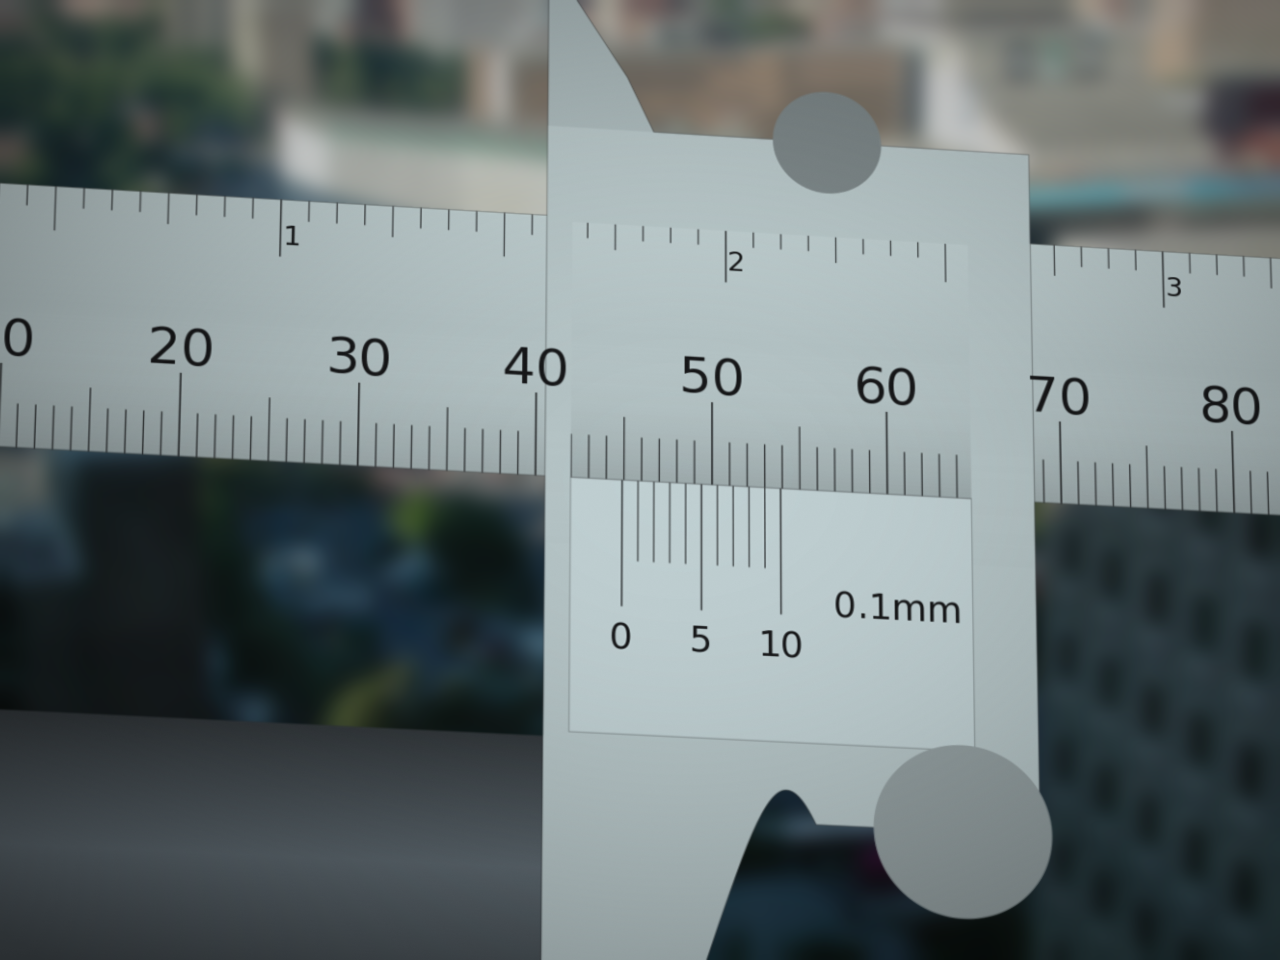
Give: 44.9,mm
